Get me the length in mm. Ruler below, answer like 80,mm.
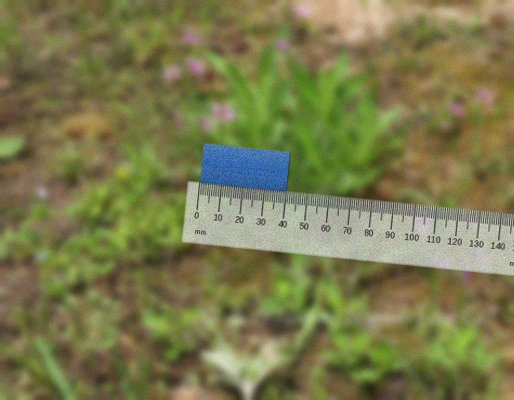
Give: 40,mm
